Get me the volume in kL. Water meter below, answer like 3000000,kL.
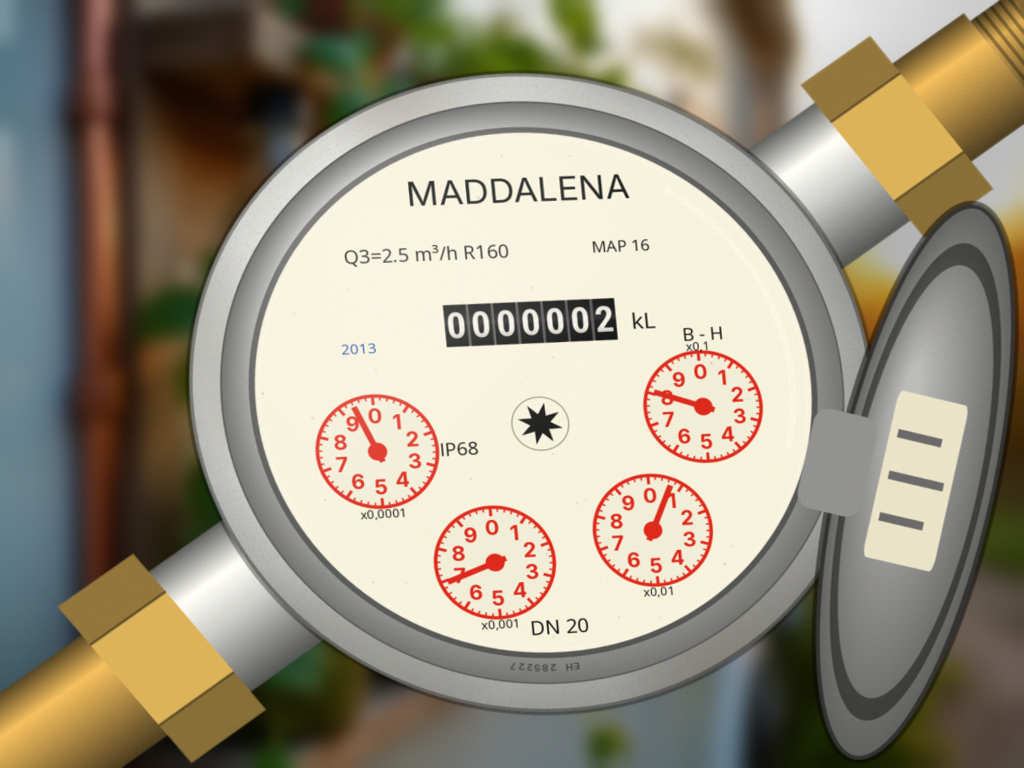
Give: 2.8069,kL
